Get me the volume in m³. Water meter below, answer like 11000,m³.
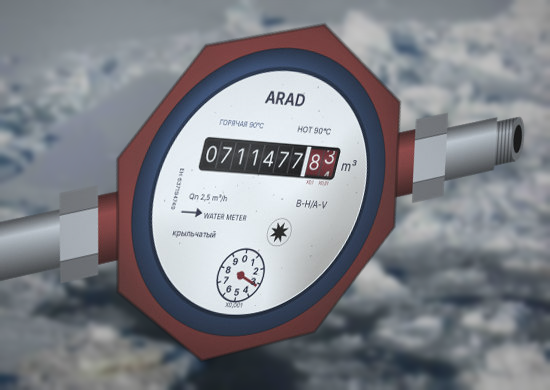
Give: 711477.833,m³
